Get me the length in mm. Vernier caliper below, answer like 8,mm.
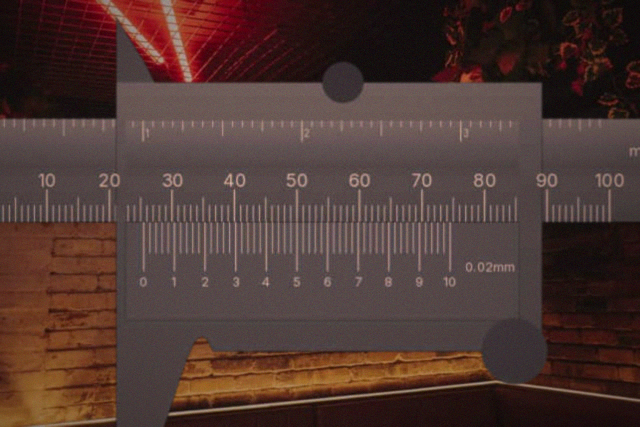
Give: 25.5,mm
